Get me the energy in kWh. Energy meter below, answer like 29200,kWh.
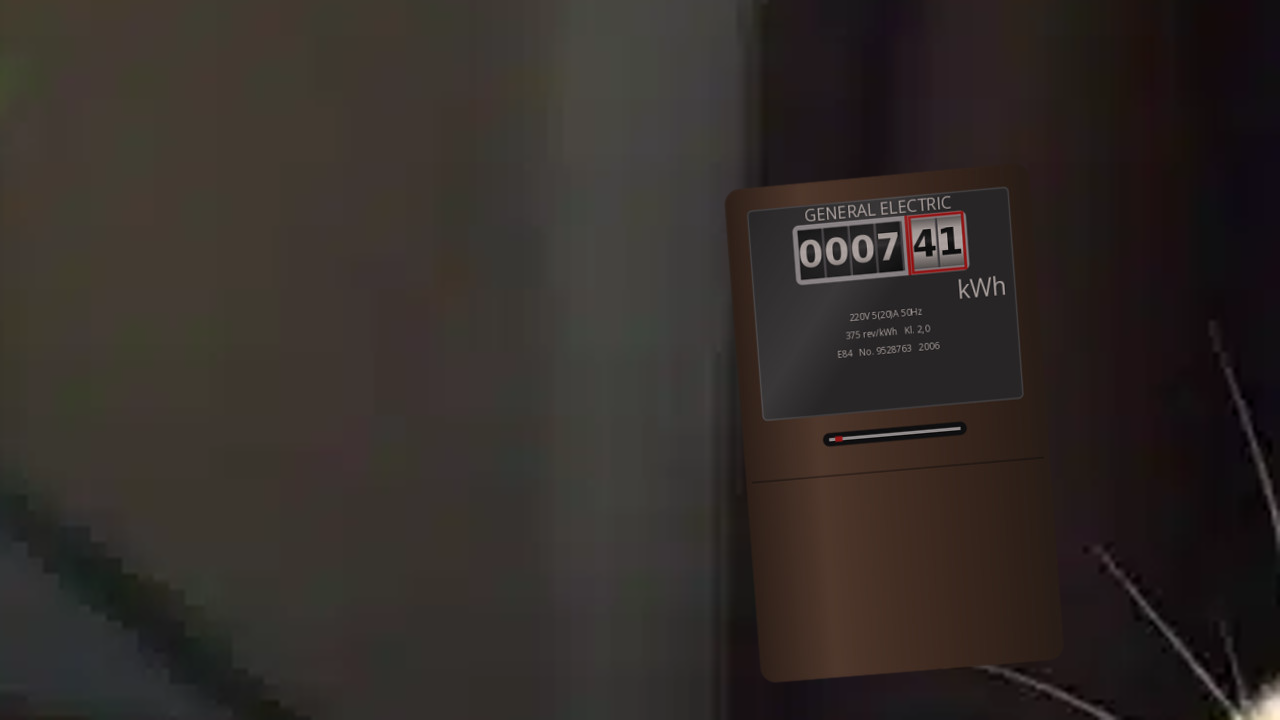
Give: 7.41,kWh
